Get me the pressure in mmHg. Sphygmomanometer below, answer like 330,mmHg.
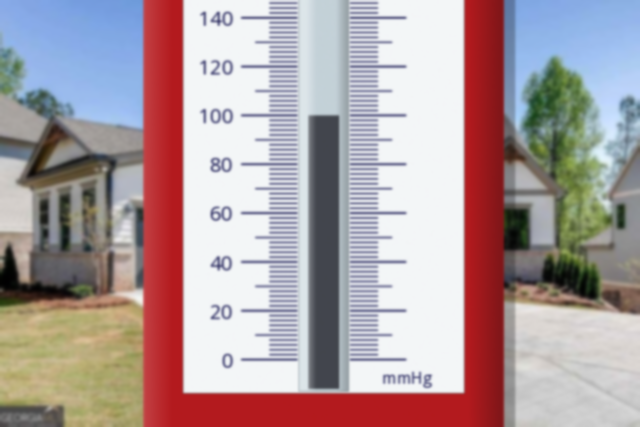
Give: 100,mmHg
